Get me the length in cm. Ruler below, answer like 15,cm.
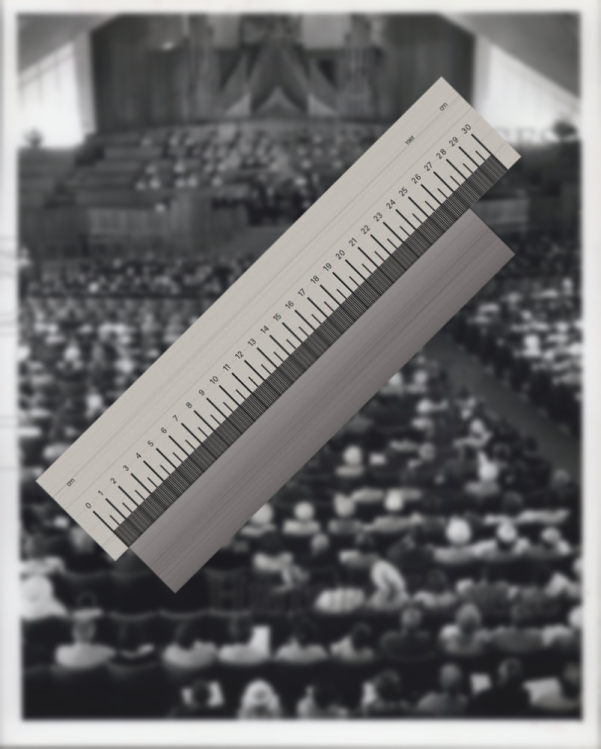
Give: 27,cm
